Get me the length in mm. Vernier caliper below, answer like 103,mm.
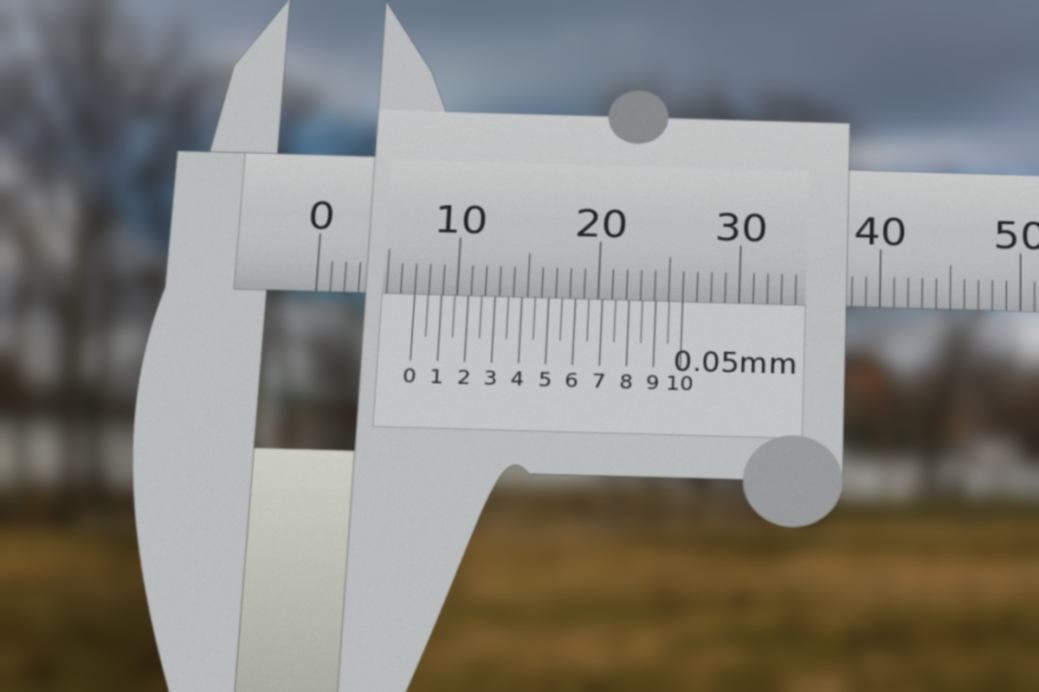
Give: 7.0,mm
